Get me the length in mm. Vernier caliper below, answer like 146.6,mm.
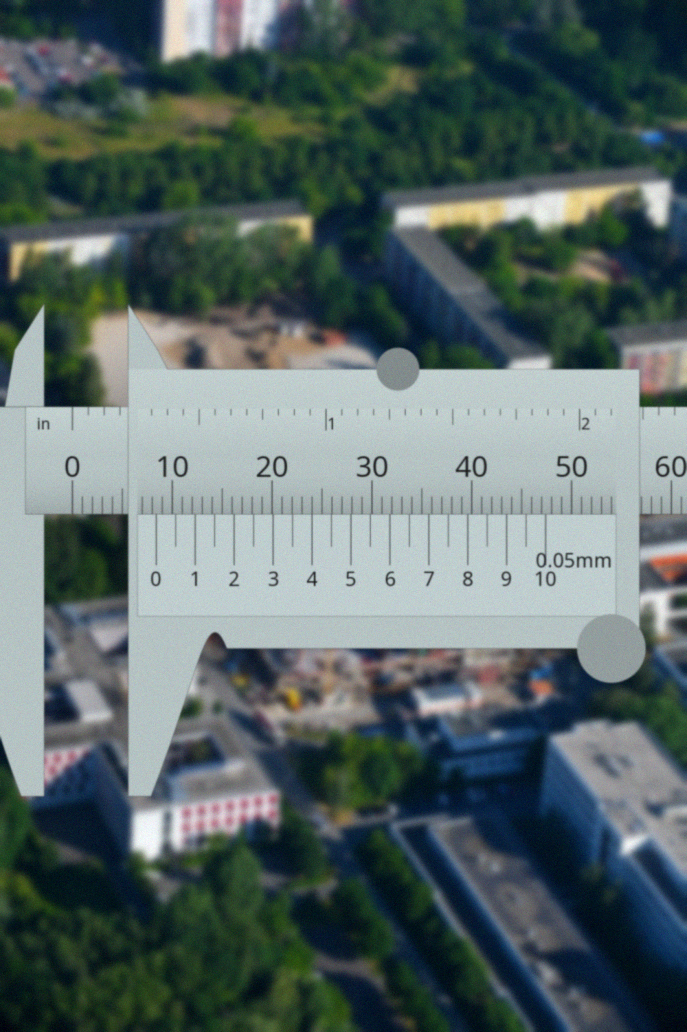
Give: 8.4,mm
